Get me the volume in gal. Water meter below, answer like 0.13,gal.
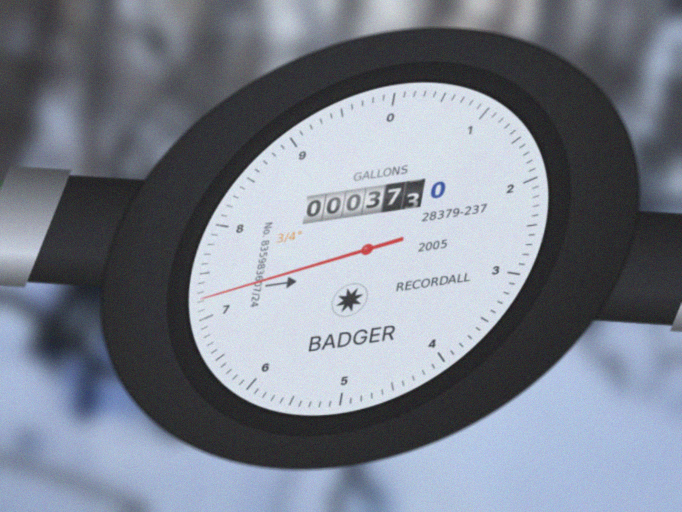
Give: 3727.2,gal
